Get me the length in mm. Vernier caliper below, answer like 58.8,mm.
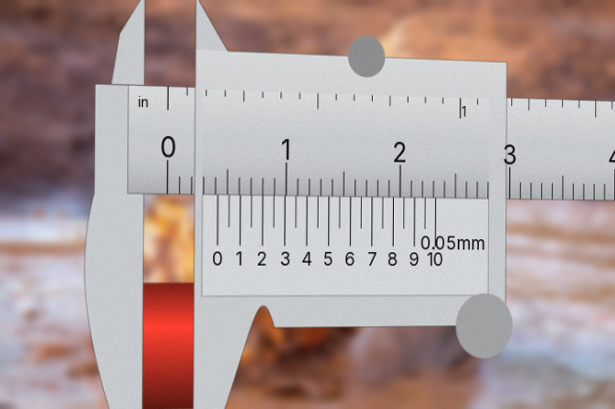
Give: 4.2,mm
